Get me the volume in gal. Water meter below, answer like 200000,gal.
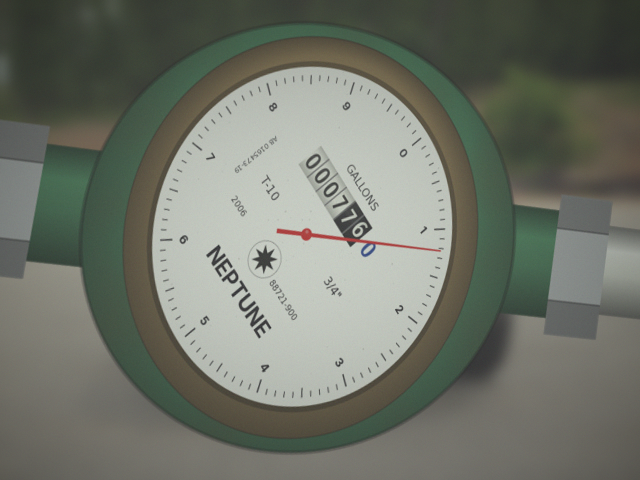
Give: 7761.2,gal
